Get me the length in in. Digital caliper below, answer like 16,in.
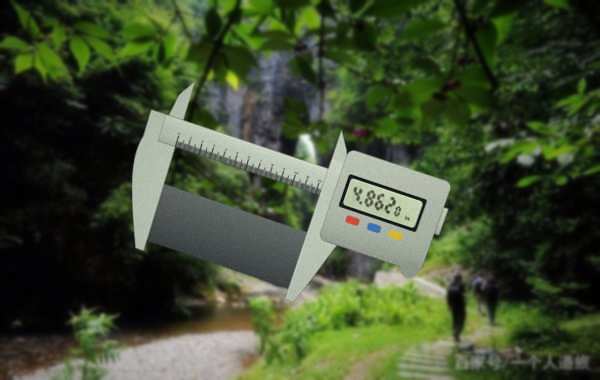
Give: 4.8620,in
